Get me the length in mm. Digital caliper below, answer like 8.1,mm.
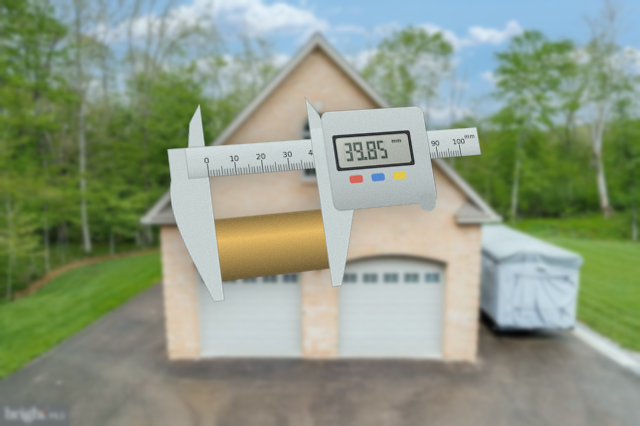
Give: 39.85,mm
